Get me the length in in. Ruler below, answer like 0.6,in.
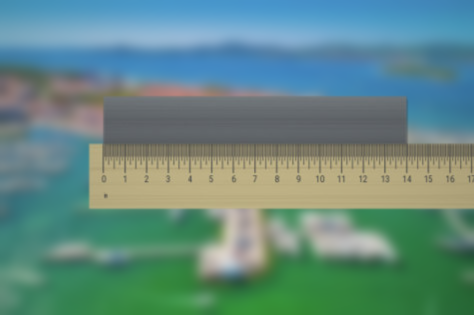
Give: 14,in
